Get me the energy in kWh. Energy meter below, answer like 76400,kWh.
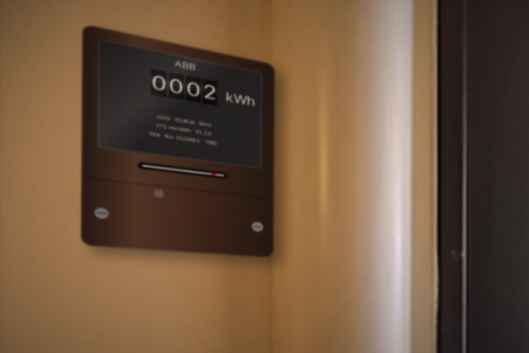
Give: 2,kWh
